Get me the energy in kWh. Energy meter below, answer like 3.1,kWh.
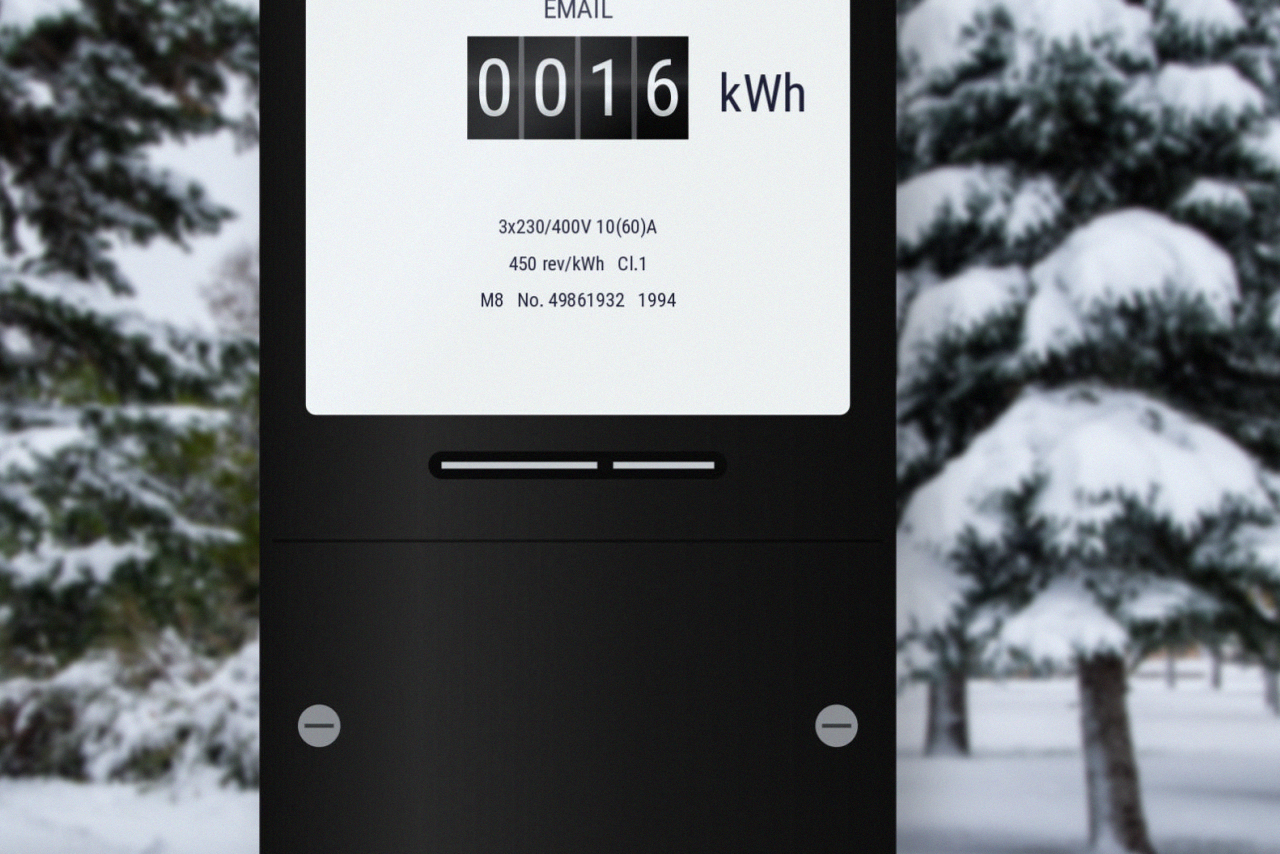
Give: 16,kWh
